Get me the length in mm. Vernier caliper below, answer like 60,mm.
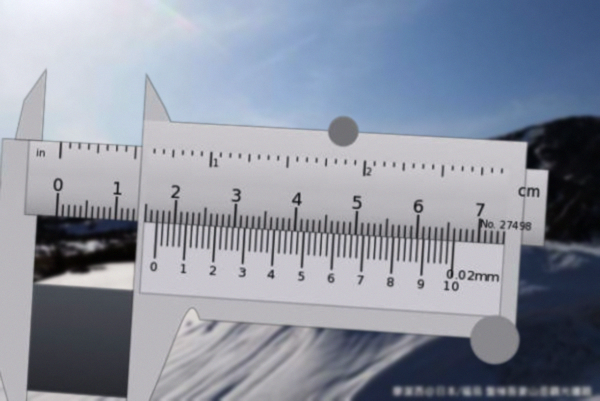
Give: 17.0,mm
